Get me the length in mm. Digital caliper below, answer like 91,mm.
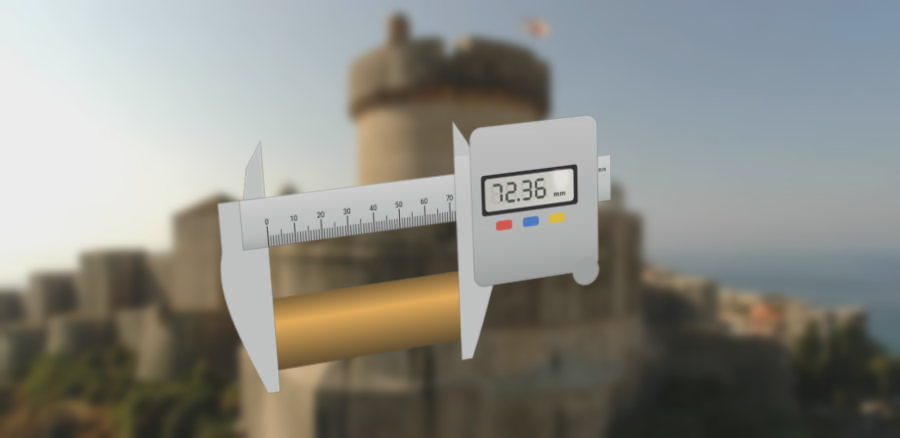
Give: 72.36,mm
